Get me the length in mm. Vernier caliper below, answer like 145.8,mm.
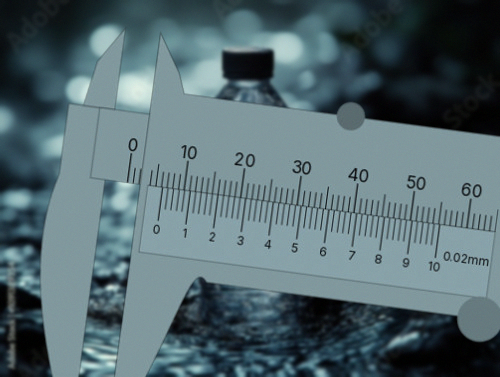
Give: 6.2,mm
